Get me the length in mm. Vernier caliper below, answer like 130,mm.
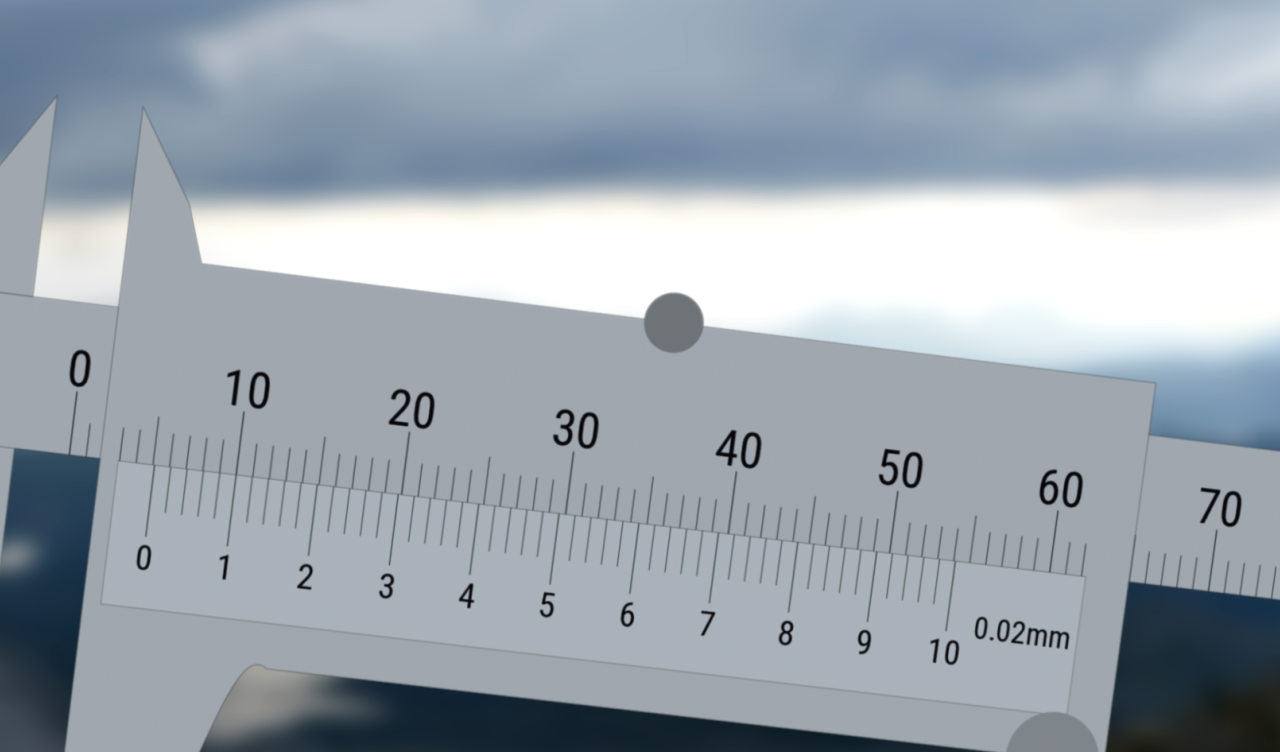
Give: 5.1,mm
